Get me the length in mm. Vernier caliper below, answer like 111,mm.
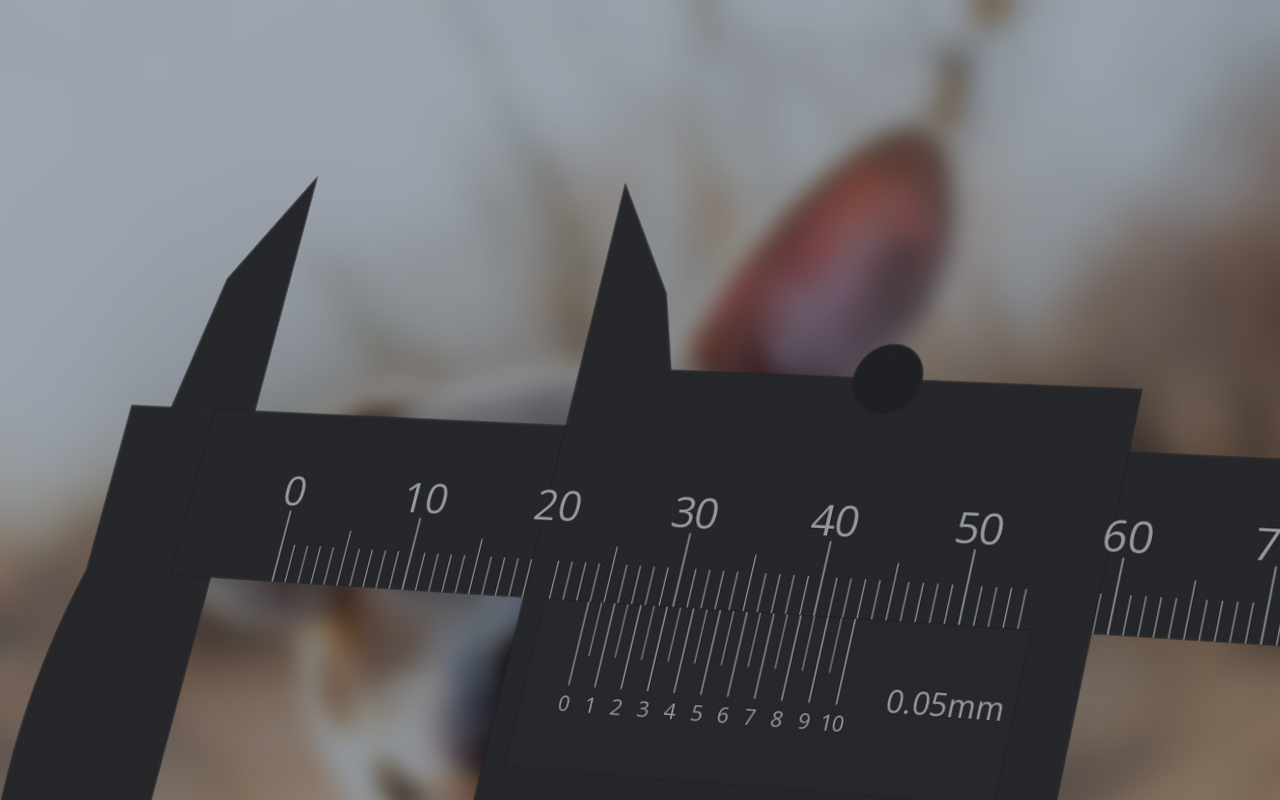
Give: 23.9,mm
